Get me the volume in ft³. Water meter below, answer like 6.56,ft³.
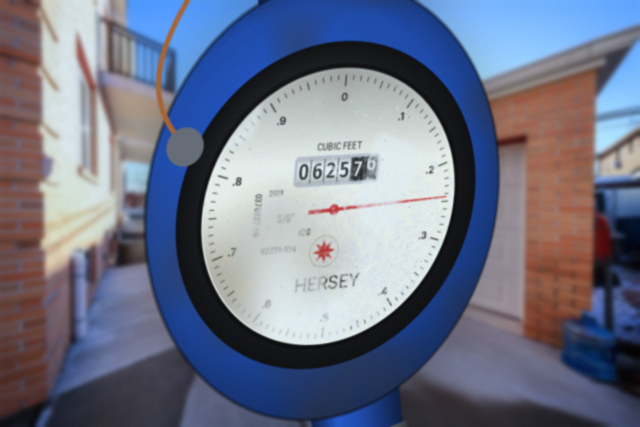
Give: 62576.24,ft³
